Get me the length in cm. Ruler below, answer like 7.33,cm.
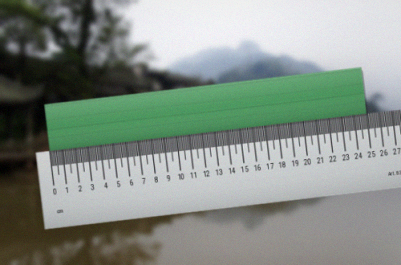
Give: 25,cm
